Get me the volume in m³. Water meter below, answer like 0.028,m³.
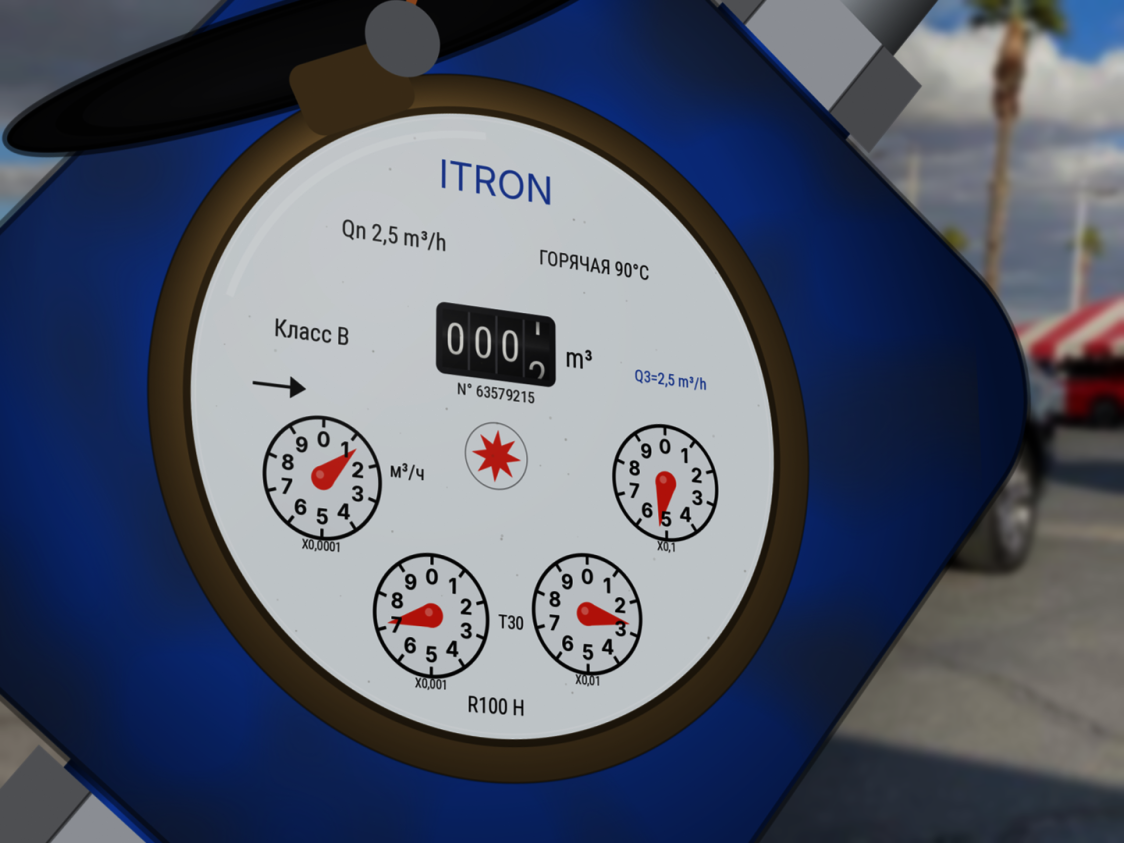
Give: 1.5271,m³
